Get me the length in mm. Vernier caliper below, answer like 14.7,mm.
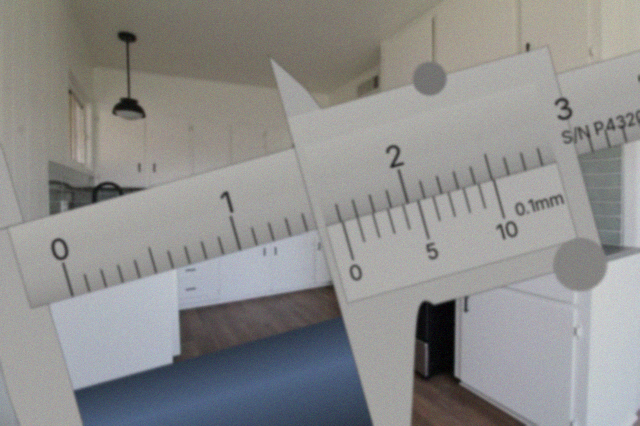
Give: 16.1,mm
